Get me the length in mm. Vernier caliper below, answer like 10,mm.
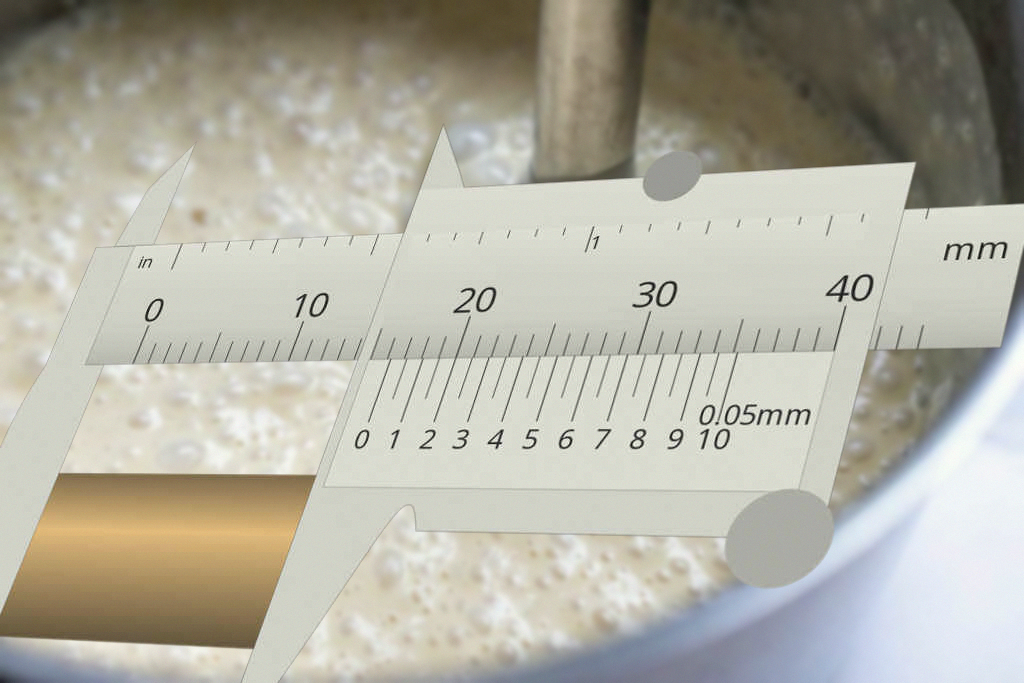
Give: 16.2,mm
